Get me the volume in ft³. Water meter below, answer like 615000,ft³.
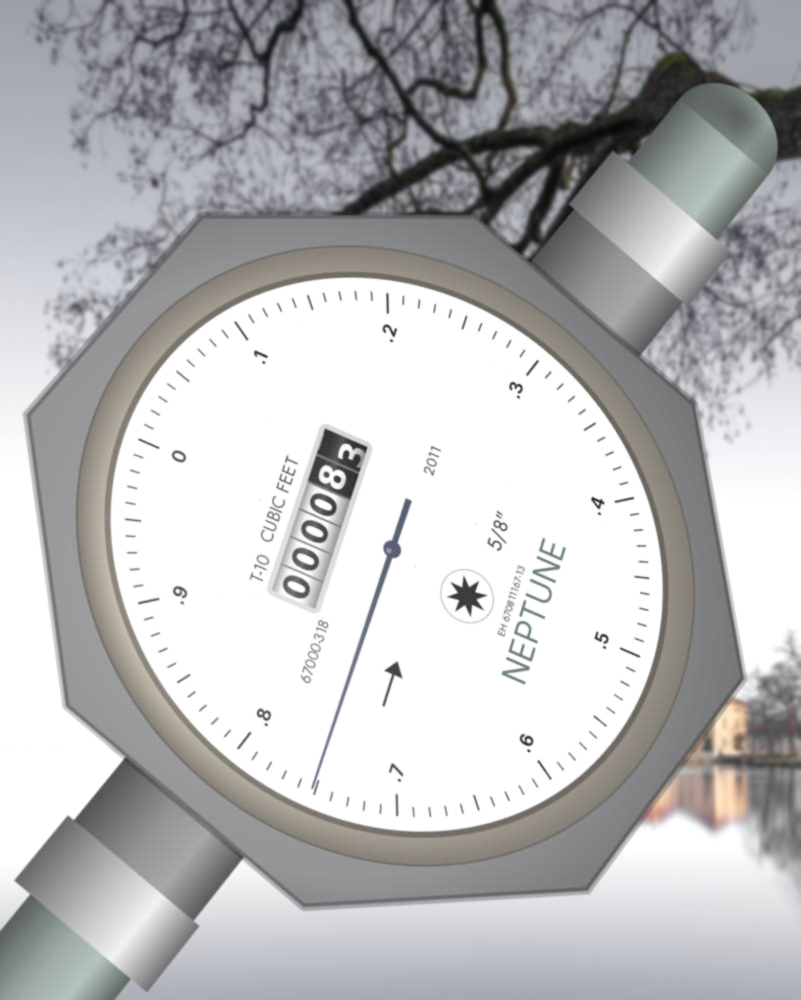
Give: 82.75,ft³
